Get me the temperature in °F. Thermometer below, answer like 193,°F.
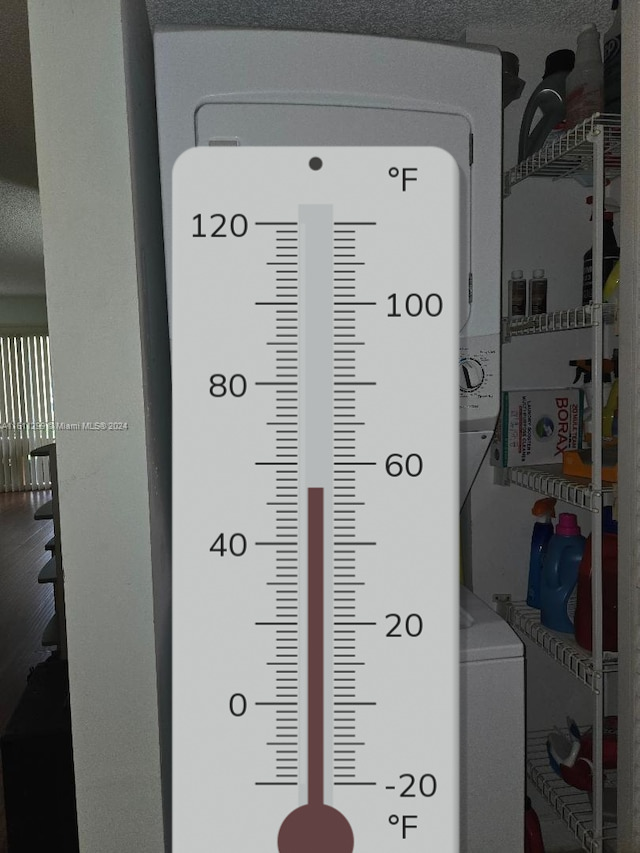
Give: 54,°F
